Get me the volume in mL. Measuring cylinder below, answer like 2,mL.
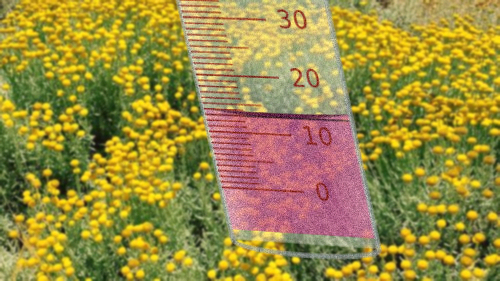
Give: 13,mL
